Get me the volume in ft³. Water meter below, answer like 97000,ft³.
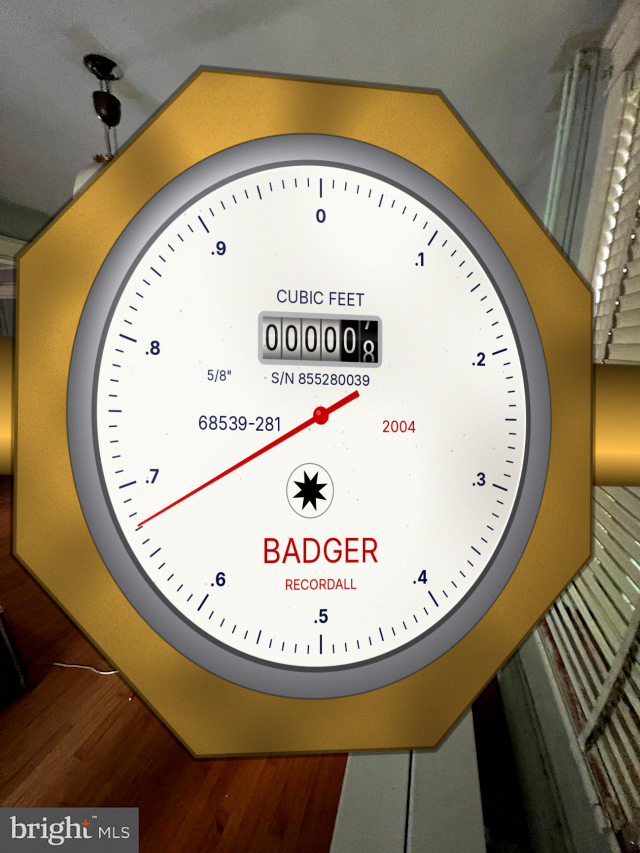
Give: 7.67,ft³
